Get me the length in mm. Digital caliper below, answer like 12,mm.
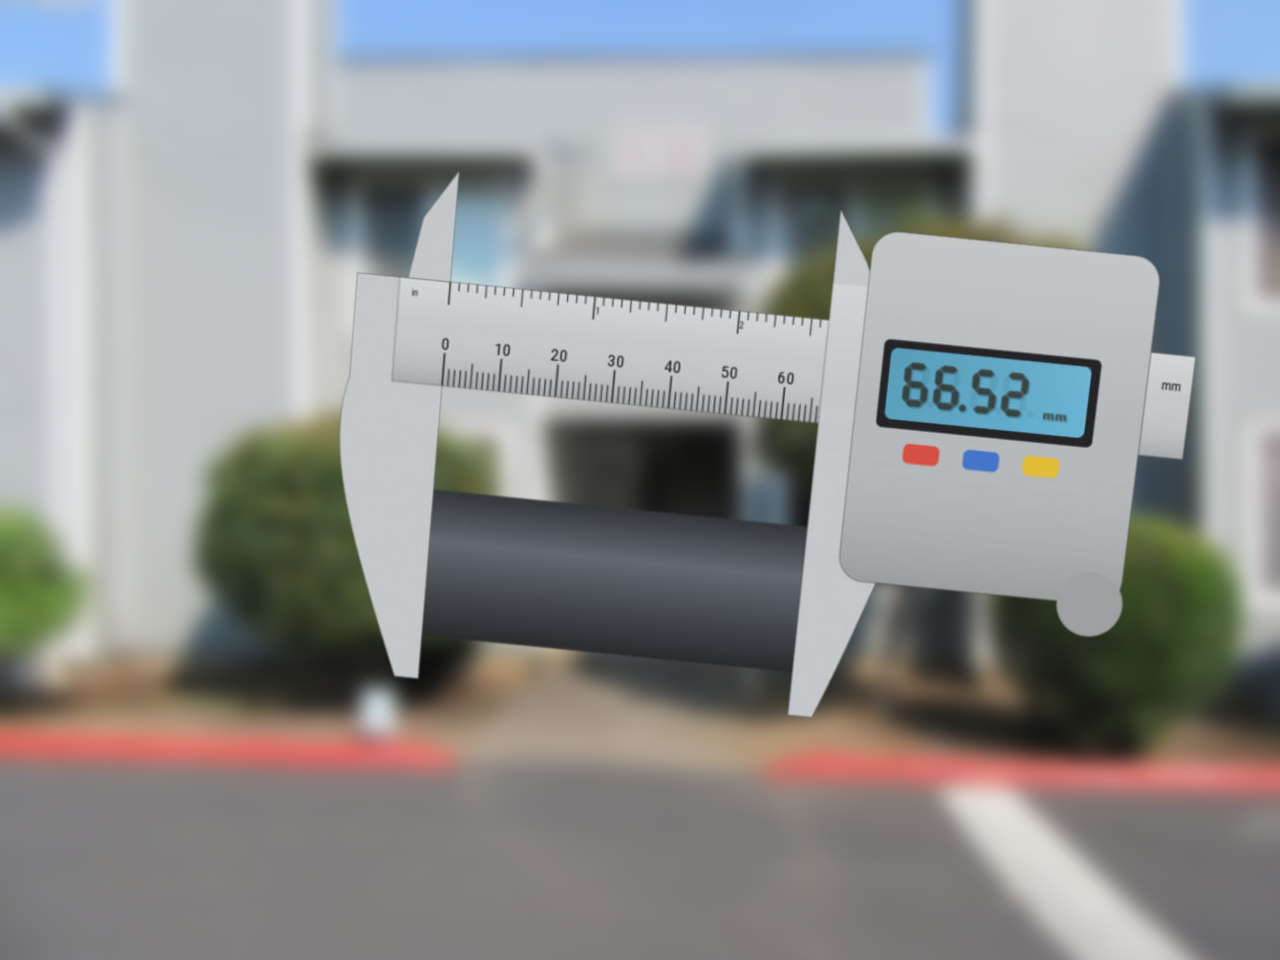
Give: 66.52,mm
